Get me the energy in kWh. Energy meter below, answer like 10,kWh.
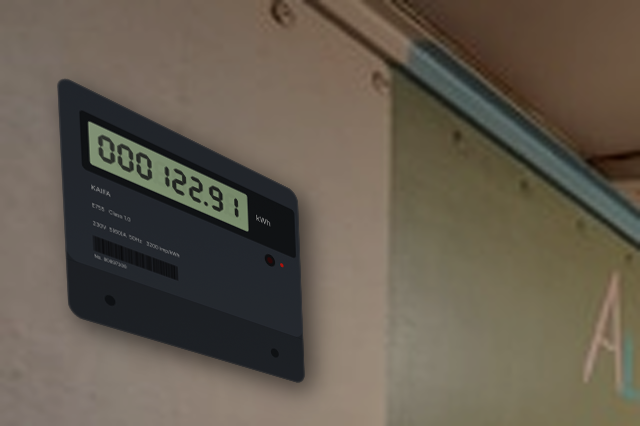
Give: 122.91,kWh
